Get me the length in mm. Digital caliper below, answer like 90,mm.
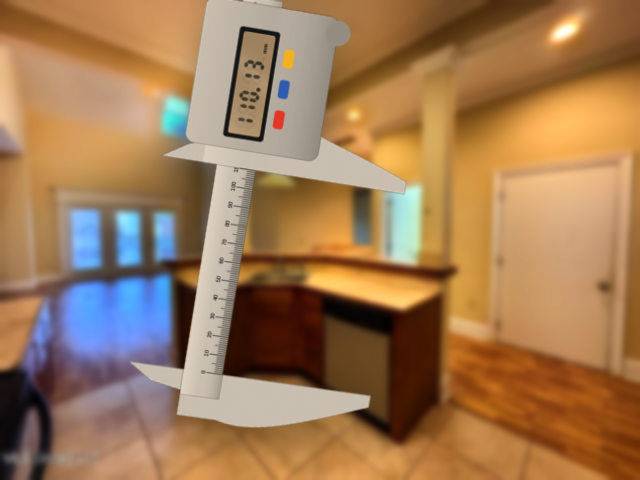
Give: 110.13,mm
